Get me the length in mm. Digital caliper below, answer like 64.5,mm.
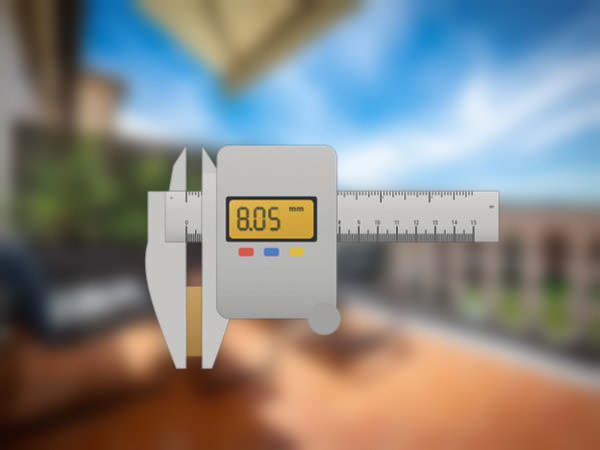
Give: 8.05,mm
